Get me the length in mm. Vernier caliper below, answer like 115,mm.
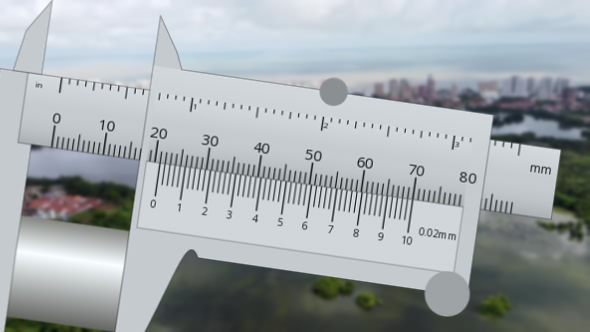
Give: 21.0,mm
